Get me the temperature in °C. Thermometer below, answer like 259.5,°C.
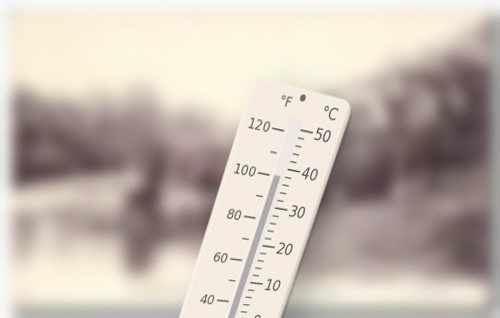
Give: 38,°C
